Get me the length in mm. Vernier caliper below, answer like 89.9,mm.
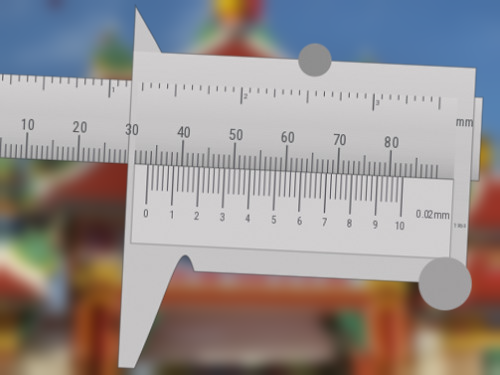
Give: 33.5,mm
